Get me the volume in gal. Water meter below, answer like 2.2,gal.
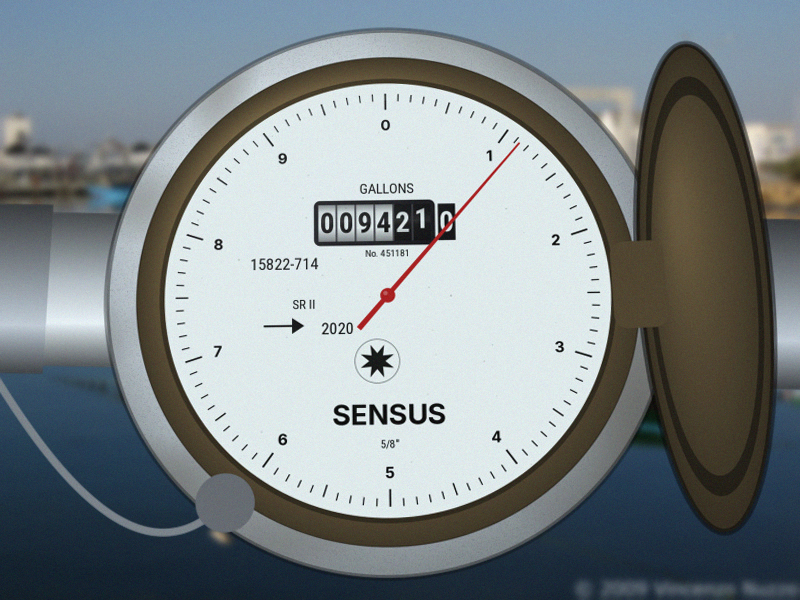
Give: 94211.1,gal
